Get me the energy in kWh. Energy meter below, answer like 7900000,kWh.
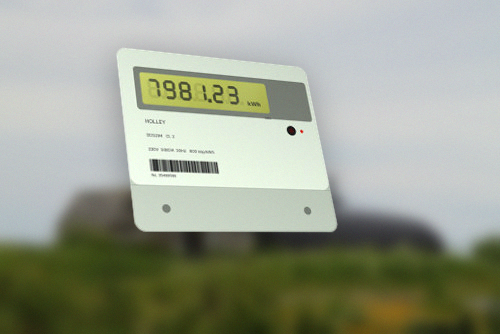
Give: 7981.23,kWh
